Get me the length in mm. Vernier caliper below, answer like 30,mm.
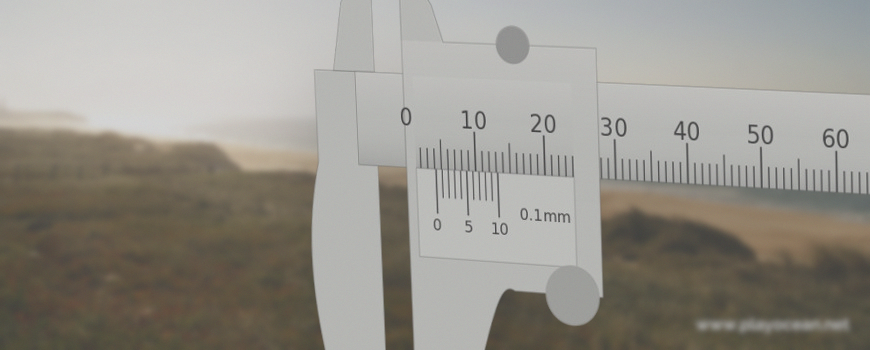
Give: 4.2,mm
